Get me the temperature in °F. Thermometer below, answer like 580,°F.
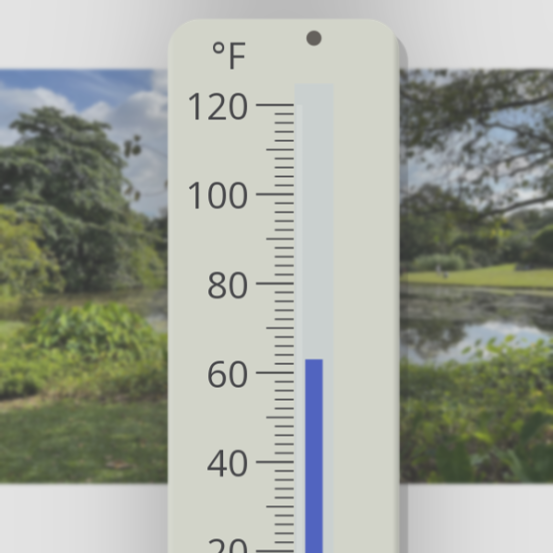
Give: 63,°F
